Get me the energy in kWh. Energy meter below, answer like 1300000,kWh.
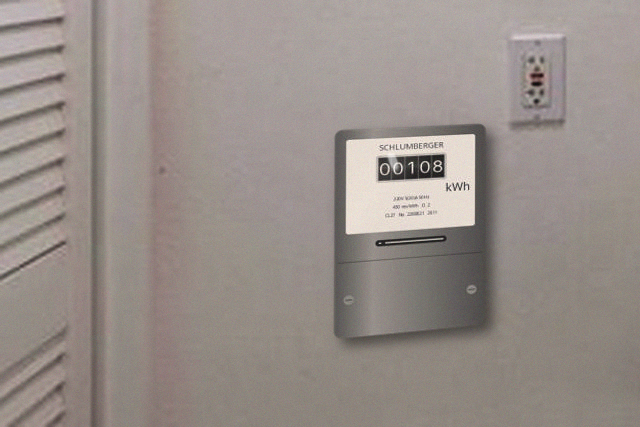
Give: 108,kWh
